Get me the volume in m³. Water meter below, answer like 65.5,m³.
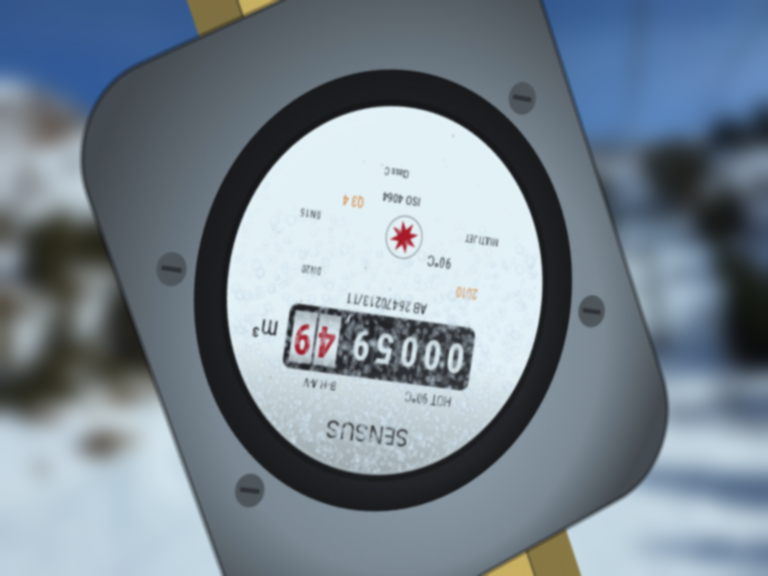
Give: 59.49,m³
